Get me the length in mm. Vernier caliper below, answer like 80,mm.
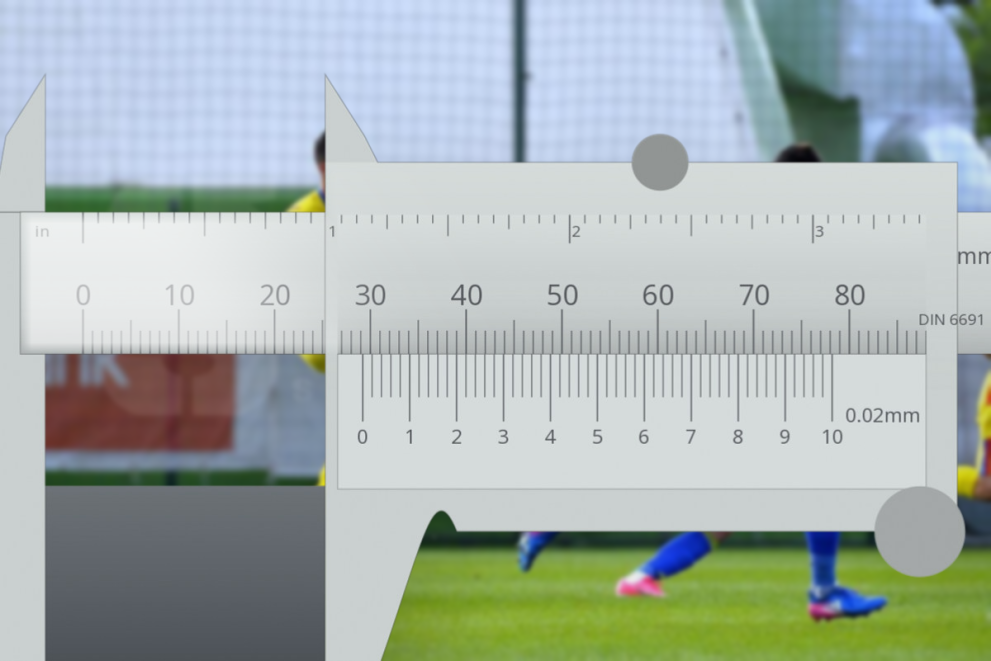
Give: 29.2,mm
